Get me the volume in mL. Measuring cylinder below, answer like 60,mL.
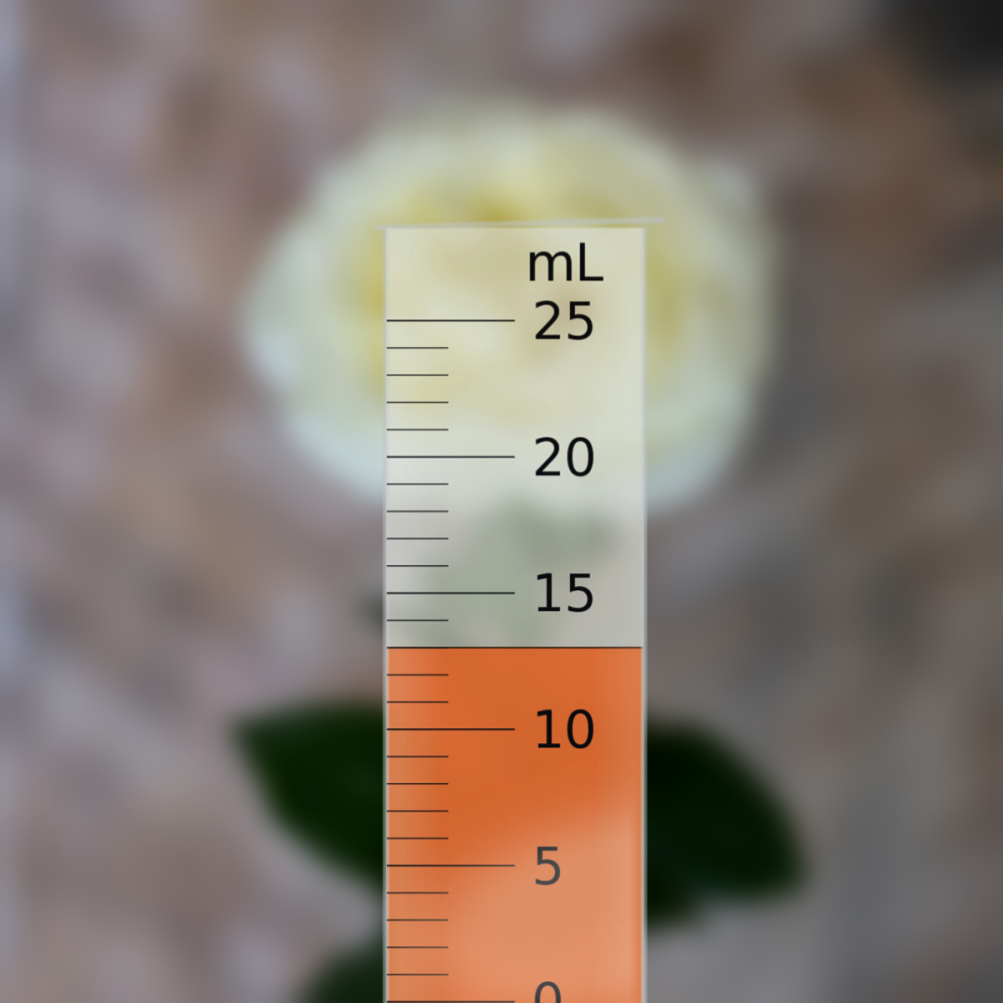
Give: 13,mL
